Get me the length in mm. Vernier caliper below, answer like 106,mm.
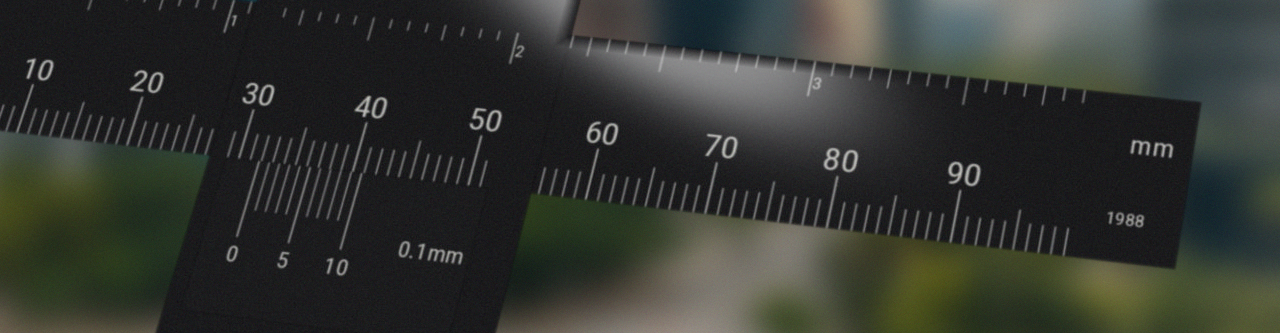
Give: 31.8,mm
